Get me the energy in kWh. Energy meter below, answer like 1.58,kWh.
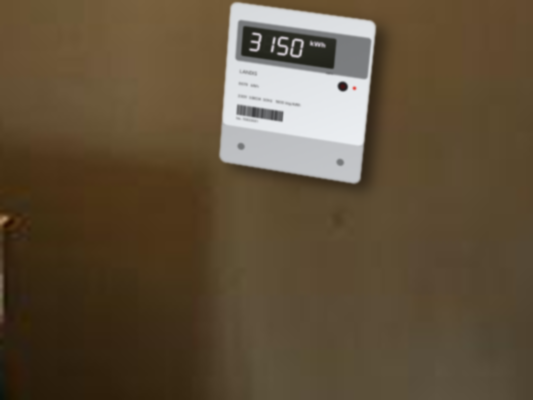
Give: 3150,kWh
